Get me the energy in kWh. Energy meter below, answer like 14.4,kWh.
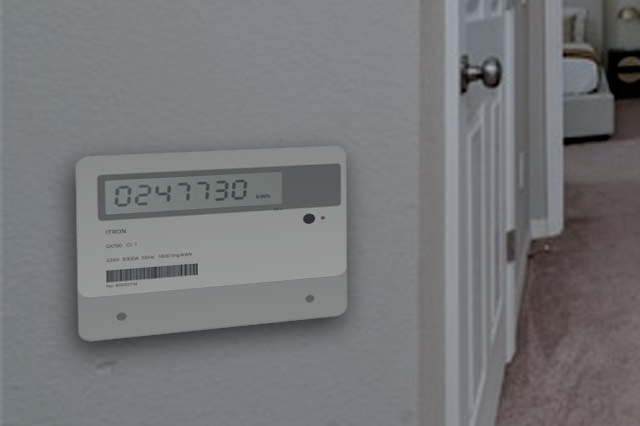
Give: 247730,kWh
